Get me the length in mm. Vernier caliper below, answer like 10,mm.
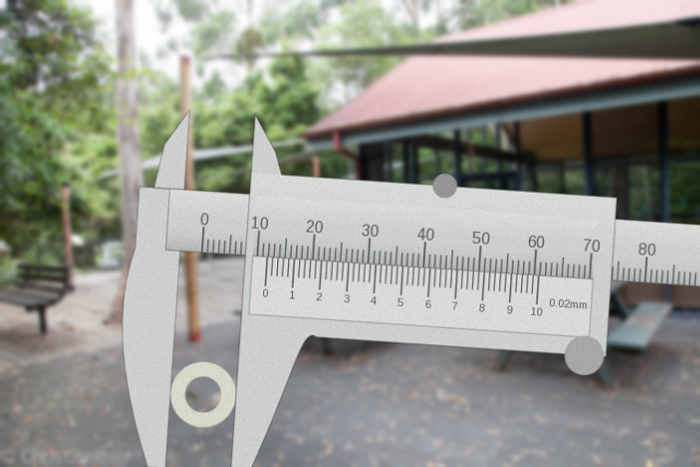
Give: 11.8,mm
